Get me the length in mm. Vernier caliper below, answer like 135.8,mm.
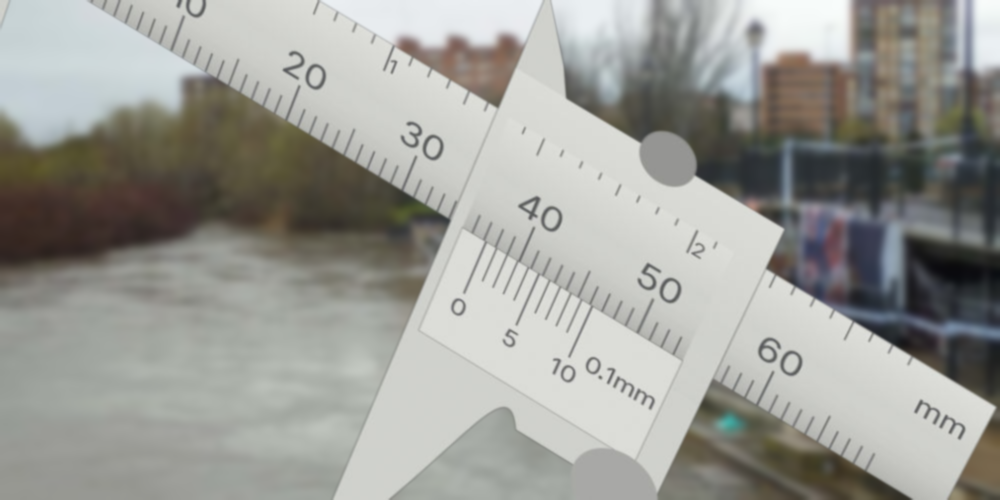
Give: 37.2,mm
